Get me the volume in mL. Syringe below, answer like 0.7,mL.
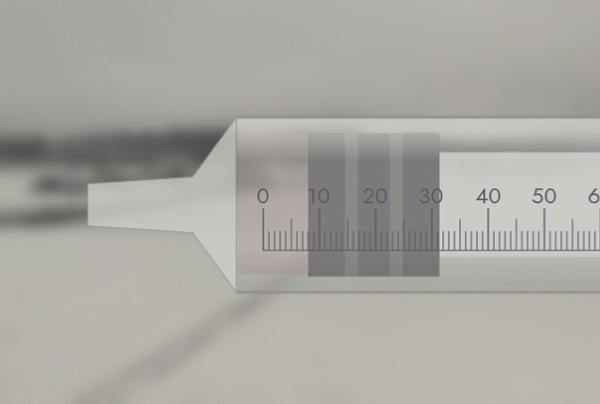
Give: 8,mL
